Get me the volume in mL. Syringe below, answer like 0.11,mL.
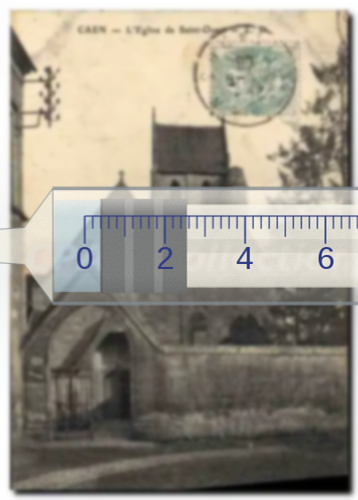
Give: 0.4,mL
